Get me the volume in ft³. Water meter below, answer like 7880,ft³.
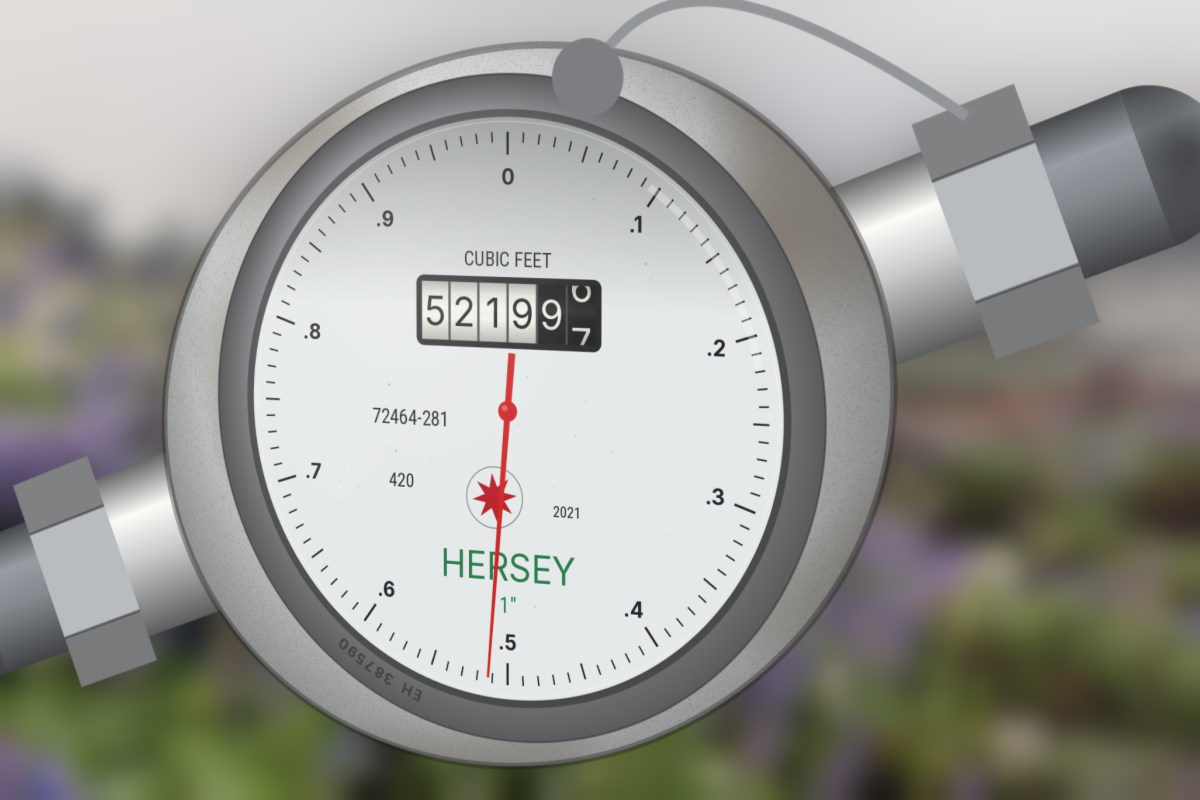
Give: 521996.51,ft³
